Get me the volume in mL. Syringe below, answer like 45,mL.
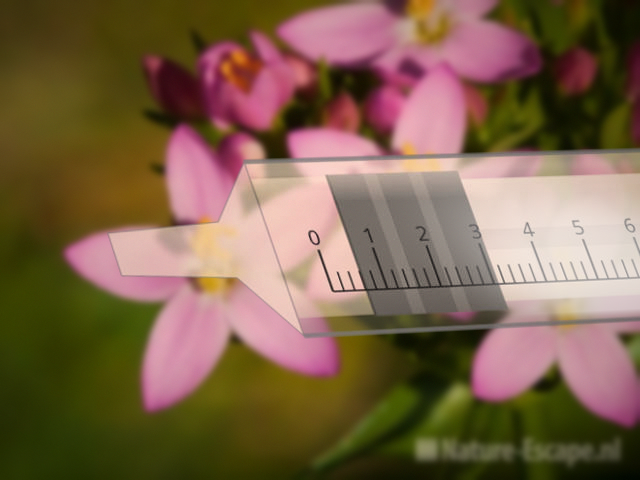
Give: 0.6,mL
